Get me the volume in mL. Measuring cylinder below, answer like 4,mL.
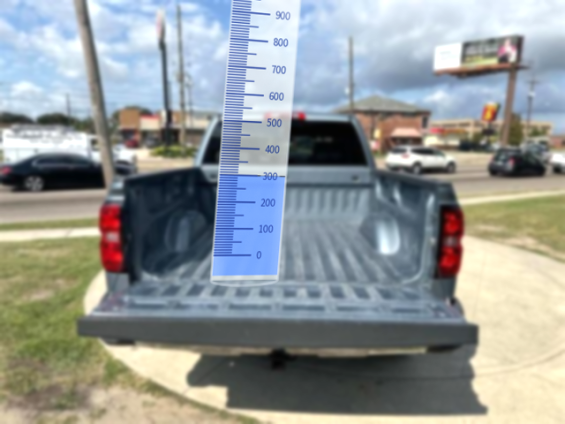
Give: 300,mL
